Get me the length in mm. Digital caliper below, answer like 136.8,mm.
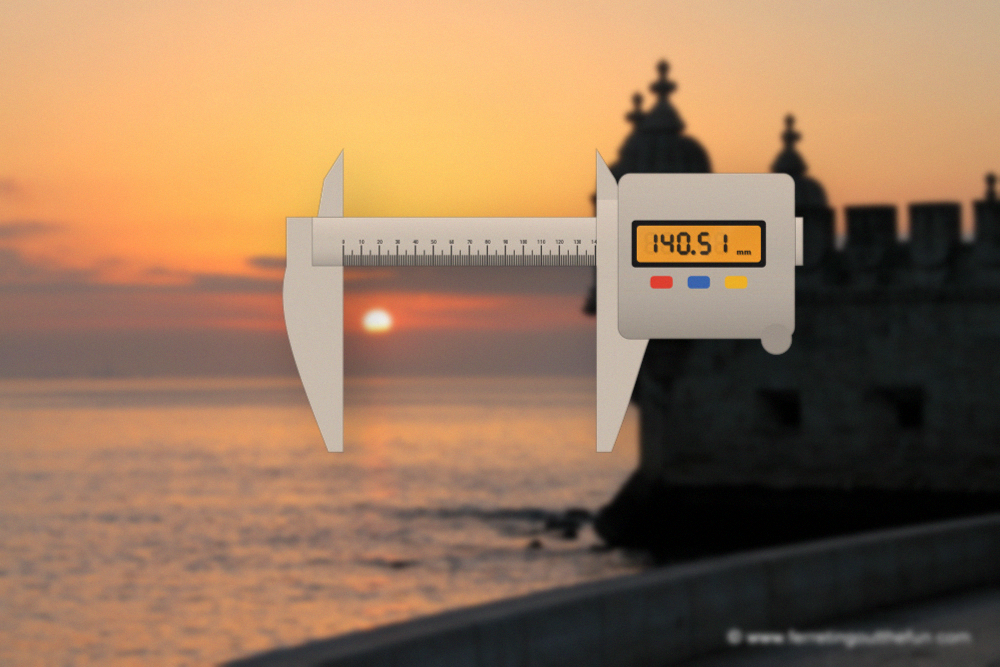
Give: 140.51,mm
